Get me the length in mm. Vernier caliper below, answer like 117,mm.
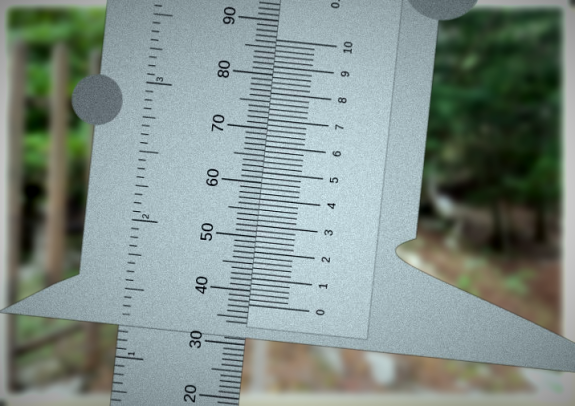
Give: 37.4,mm
